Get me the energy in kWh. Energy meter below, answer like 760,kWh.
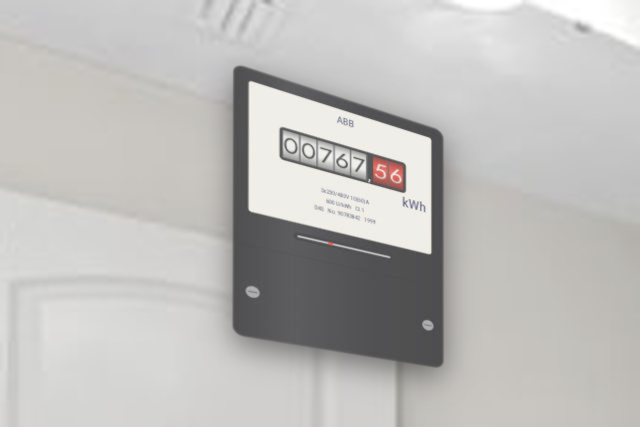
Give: 767.56,kWh
